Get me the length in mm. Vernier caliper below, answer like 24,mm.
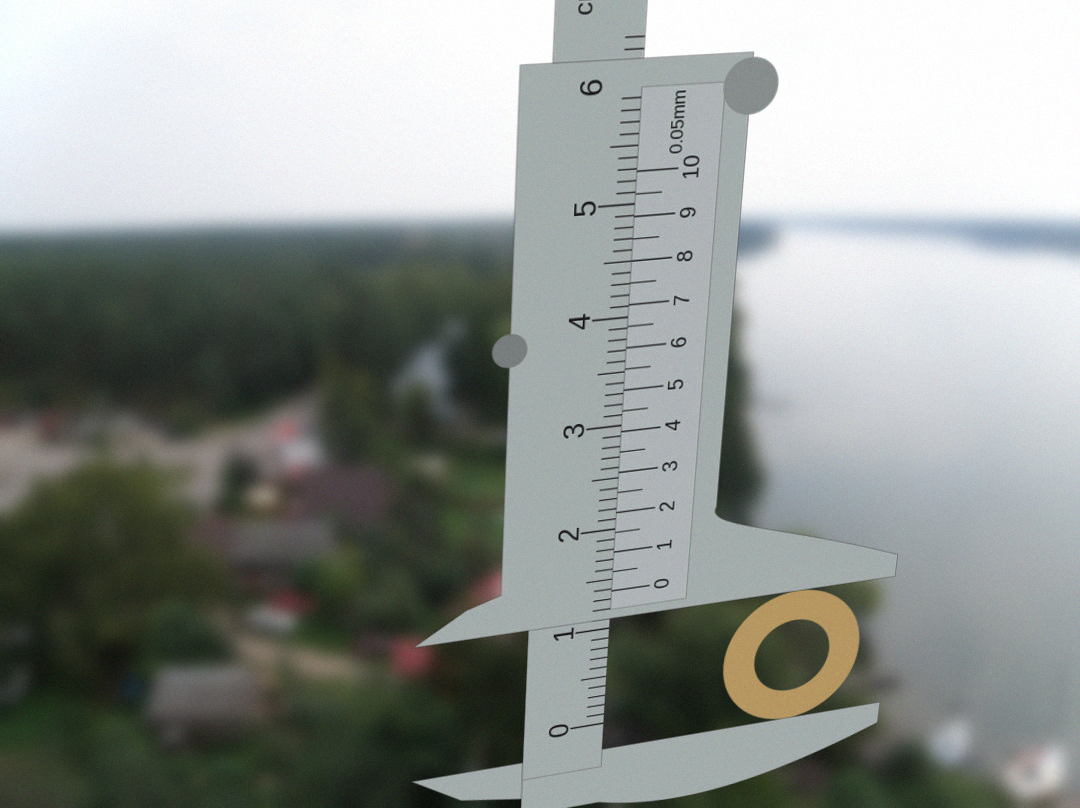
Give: 13.8,mm
